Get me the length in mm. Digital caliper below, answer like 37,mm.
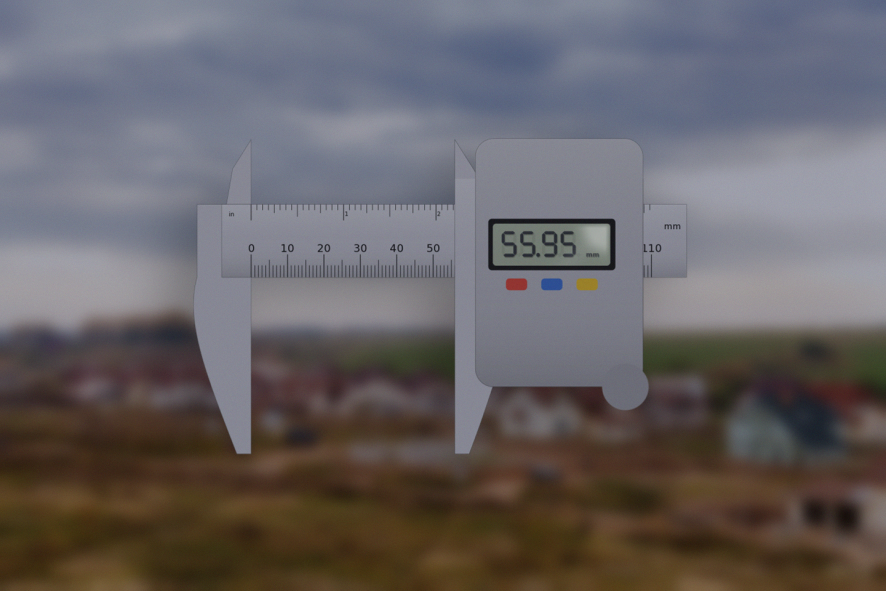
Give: 55.95,mm
